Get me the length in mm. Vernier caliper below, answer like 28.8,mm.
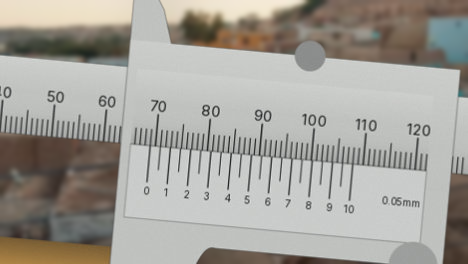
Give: 69.0,mm
